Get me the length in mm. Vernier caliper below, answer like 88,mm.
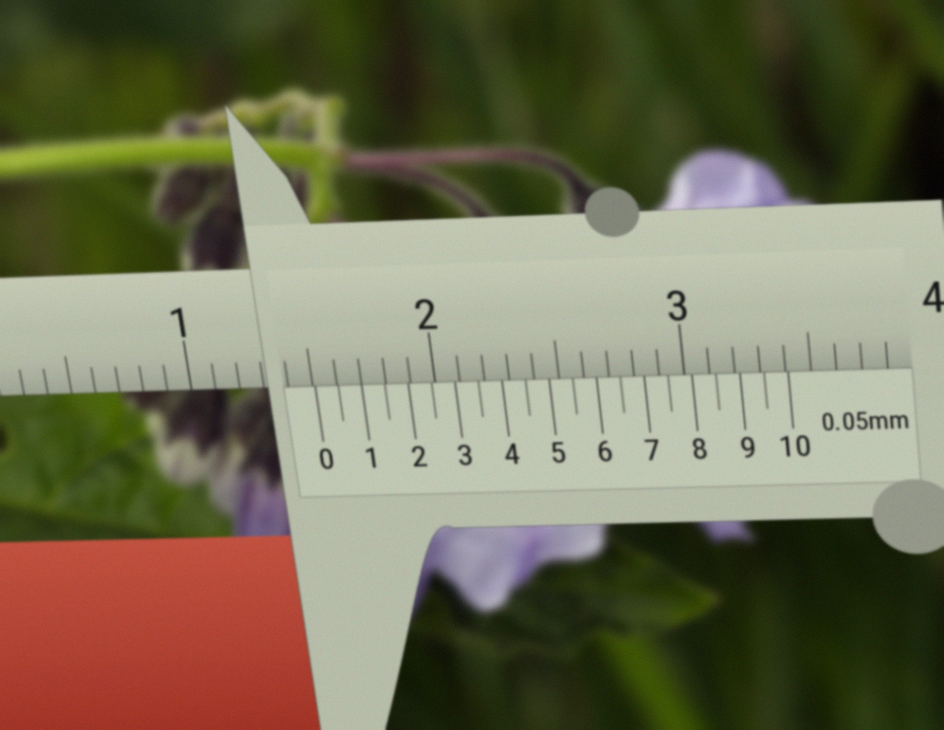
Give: 15.1,mm
